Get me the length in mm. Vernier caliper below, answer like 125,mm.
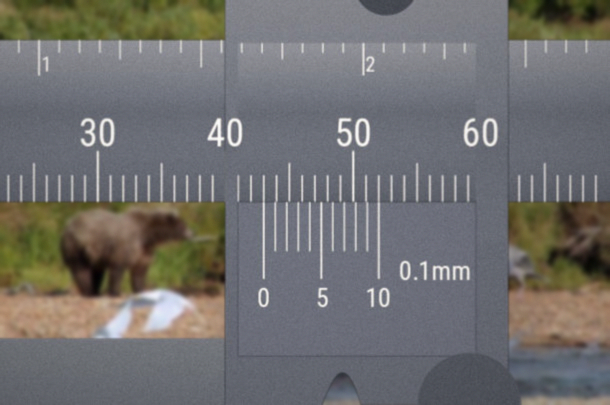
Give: 43.0,mm
